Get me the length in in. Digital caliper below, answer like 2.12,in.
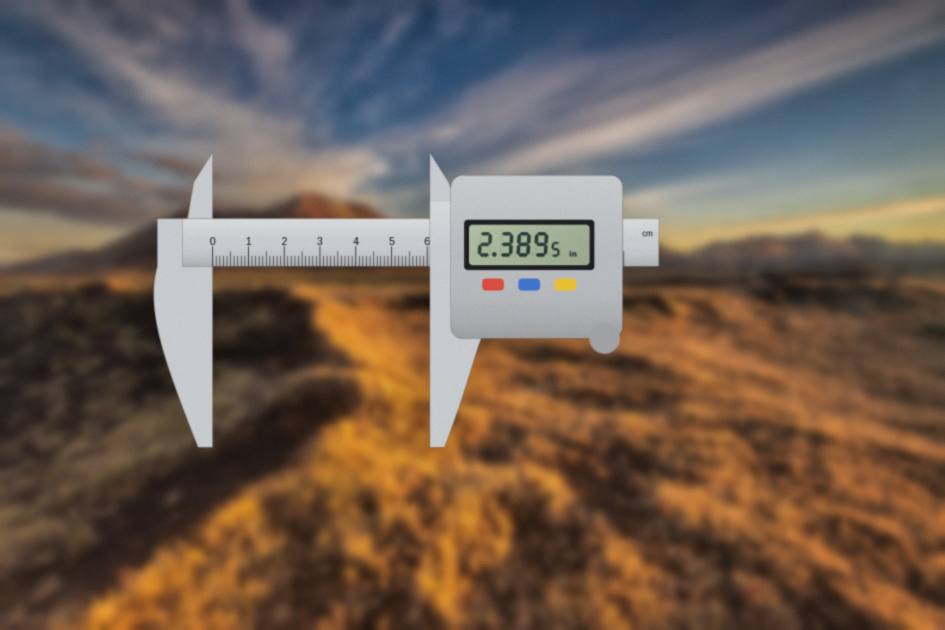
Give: 2.3895,in
